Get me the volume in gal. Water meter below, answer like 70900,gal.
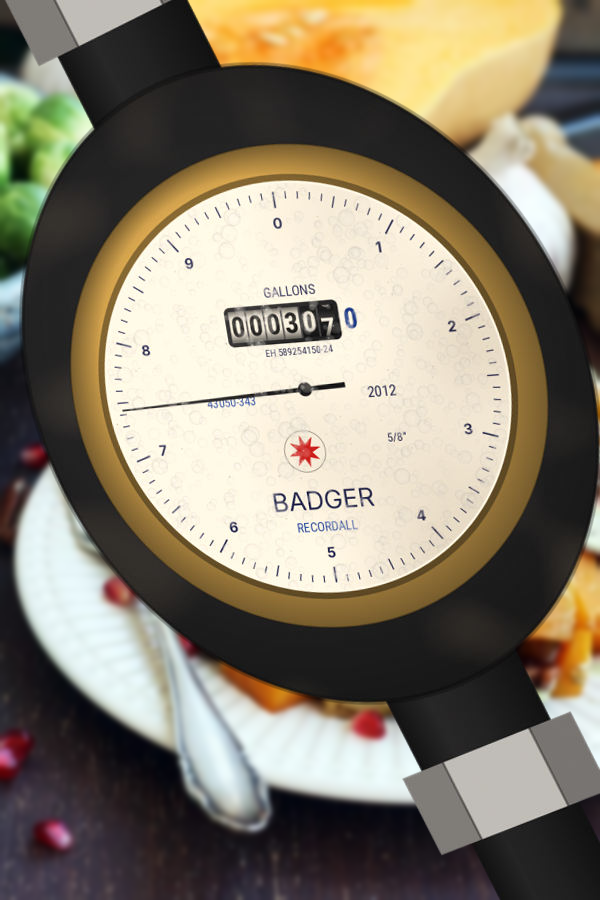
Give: 3067.4,gal
